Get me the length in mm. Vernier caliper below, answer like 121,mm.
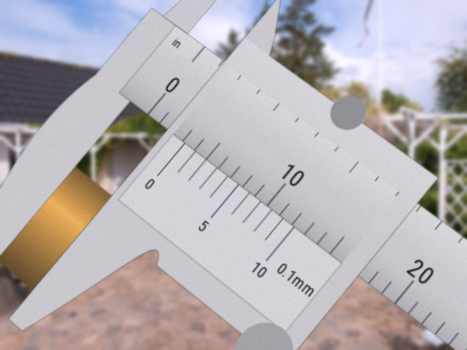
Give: 3.2,mm
